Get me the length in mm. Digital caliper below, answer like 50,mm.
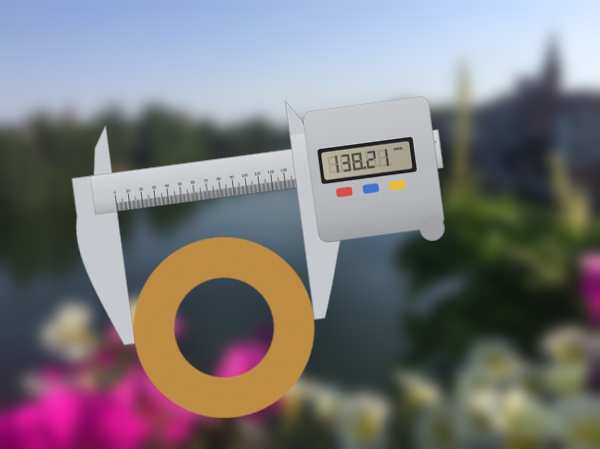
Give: 138.21,mm
